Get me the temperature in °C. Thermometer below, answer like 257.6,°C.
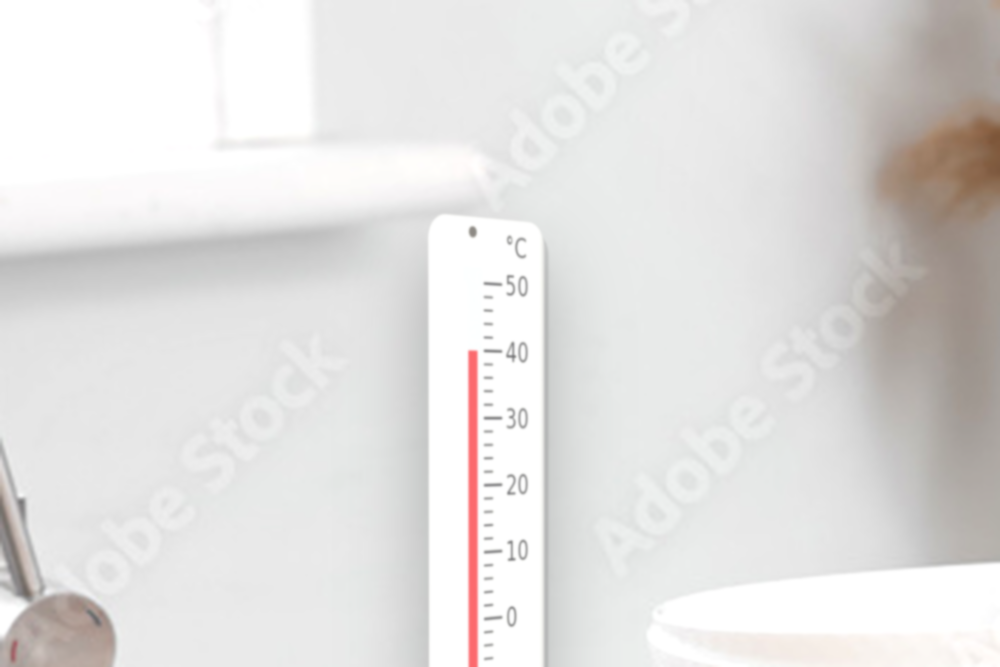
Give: 40,°C
